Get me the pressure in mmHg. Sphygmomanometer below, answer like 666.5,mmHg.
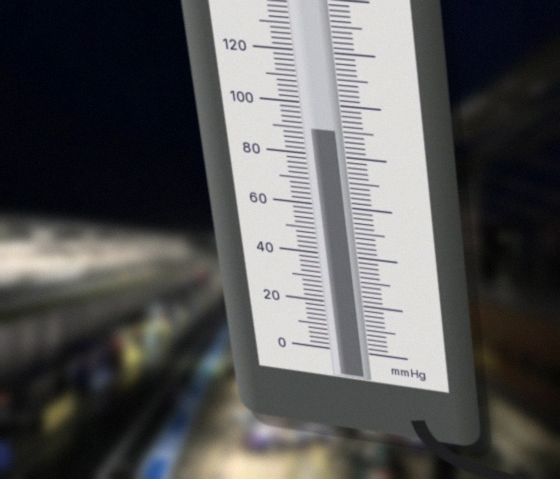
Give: 90,mmHg
